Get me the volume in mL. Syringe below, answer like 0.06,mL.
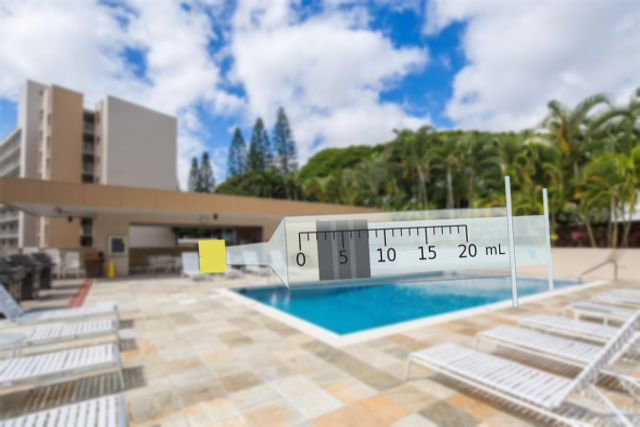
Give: 2,mL
